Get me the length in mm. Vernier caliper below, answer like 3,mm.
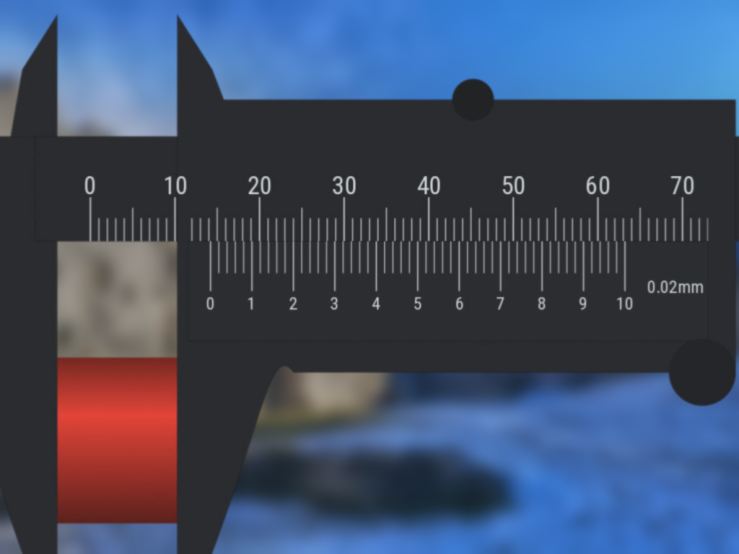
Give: 14.2,mm
